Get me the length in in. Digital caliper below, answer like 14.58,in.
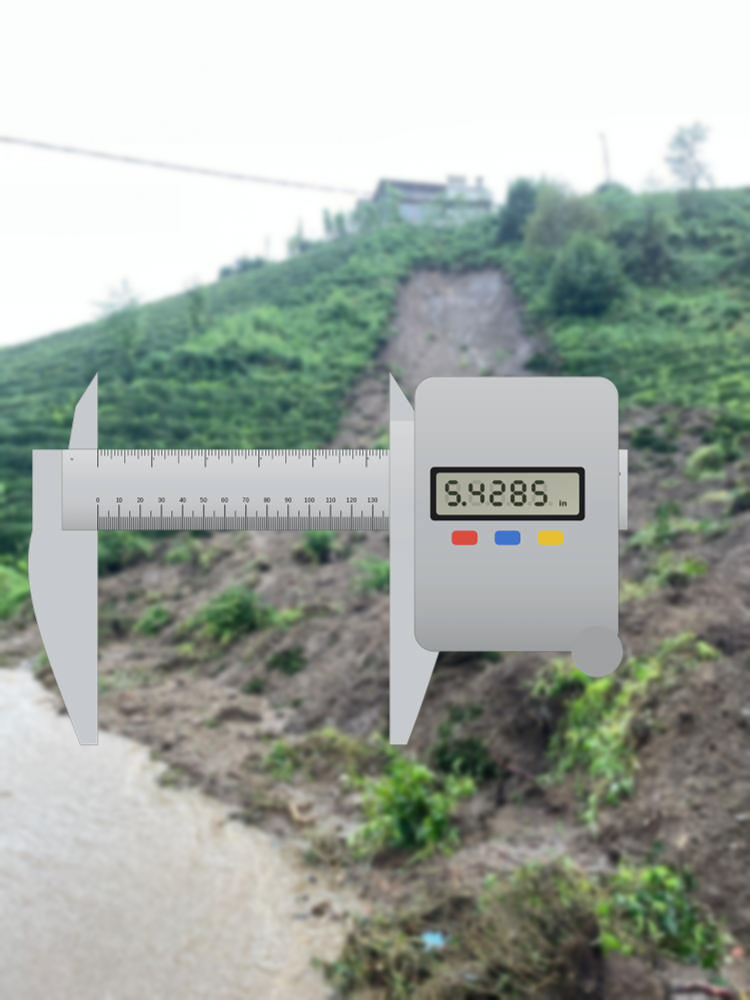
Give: 5.4285,in
